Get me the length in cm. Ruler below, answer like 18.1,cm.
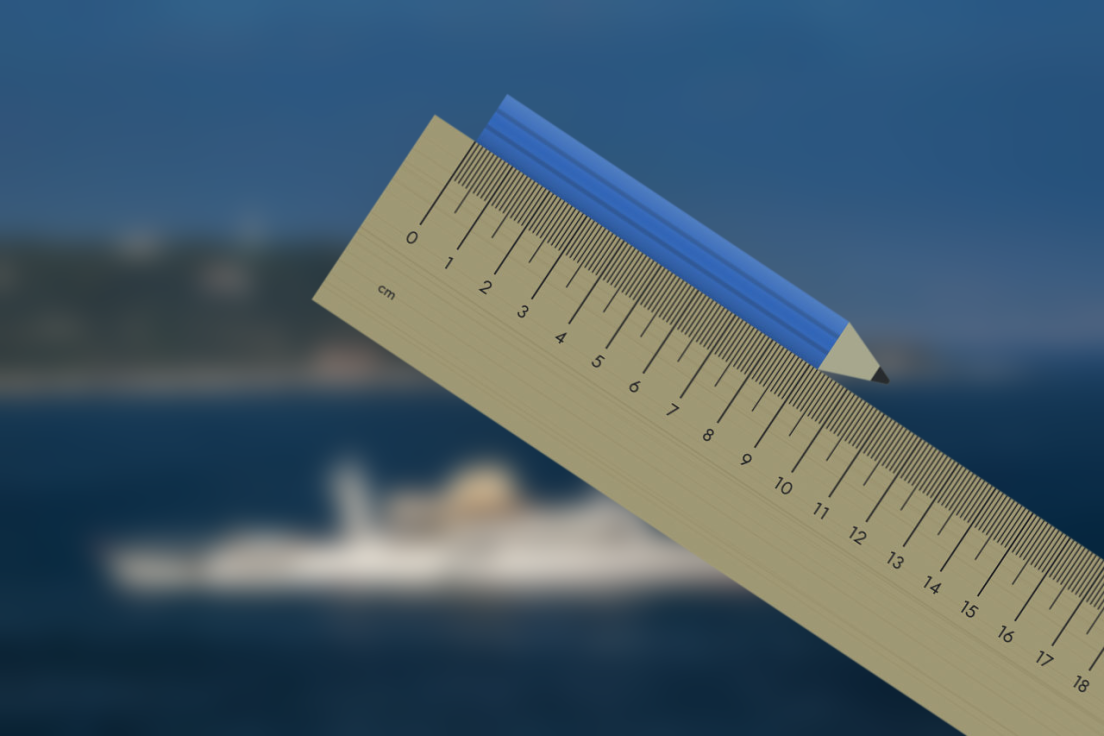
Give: 10.7,cm
